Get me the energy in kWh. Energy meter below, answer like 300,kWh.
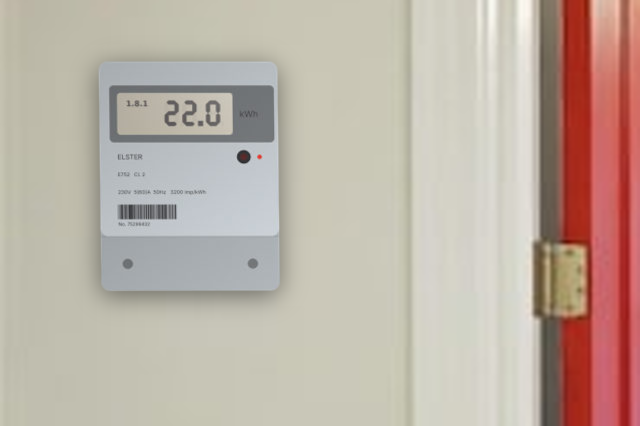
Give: 22.0,kWh
